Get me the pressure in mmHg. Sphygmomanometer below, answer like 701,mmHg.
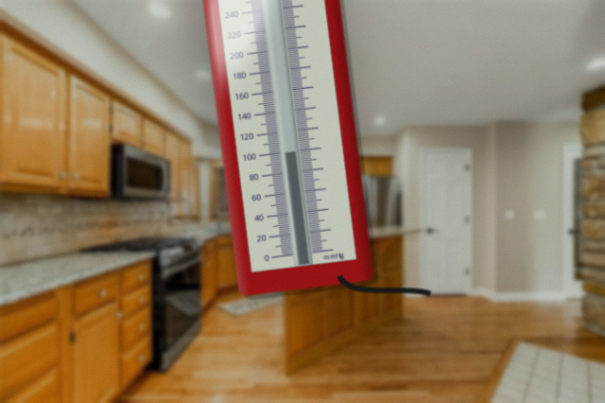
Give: 100,mmHg
